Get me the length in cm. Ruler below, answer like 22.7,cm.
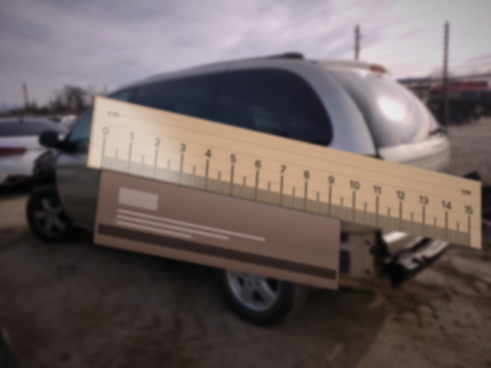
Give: 9.5,cm
